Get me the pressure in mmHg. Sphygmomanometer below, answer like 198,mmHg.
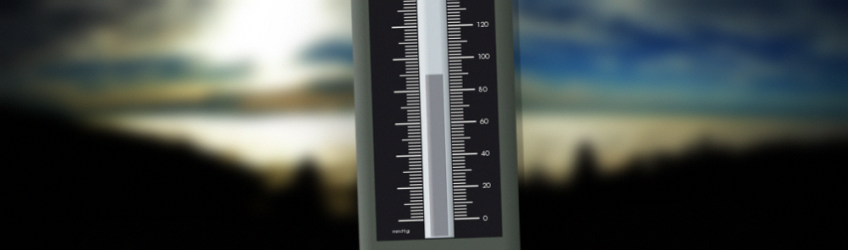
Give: 90,mmHg
